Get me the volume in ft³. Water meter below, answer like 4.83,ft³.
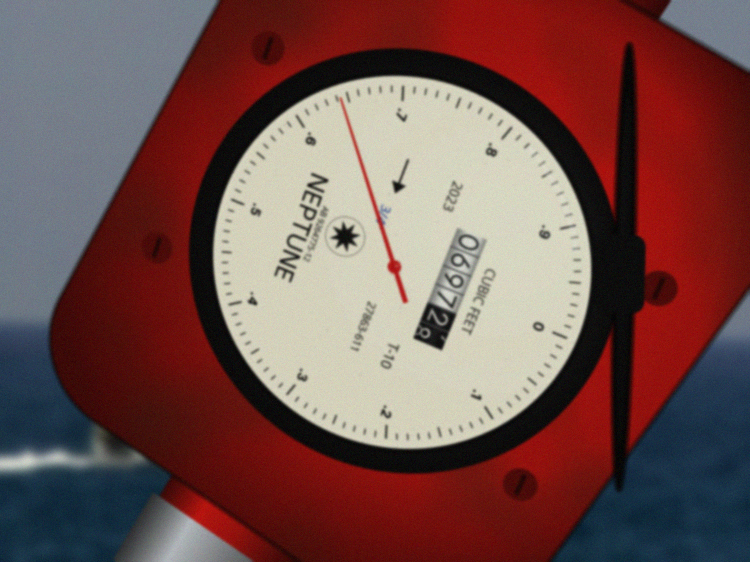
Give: 69727.64,ft³
